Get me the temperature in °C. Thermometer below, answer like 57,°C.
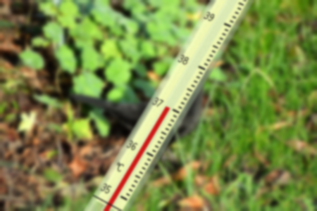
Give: 37,°C
